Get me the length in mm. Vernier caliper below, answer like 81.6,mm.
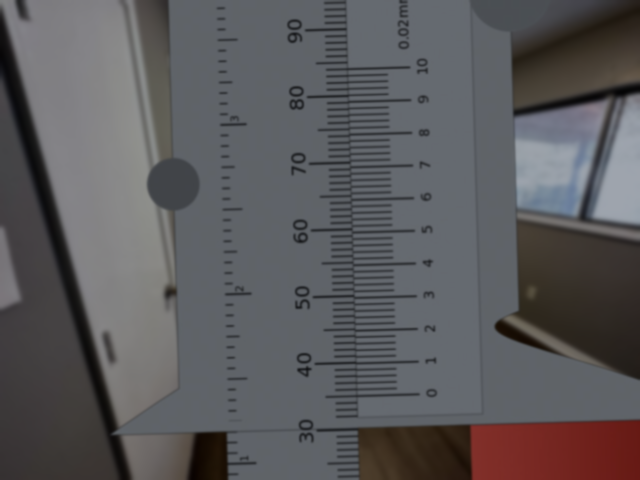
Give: 35.0,mm
